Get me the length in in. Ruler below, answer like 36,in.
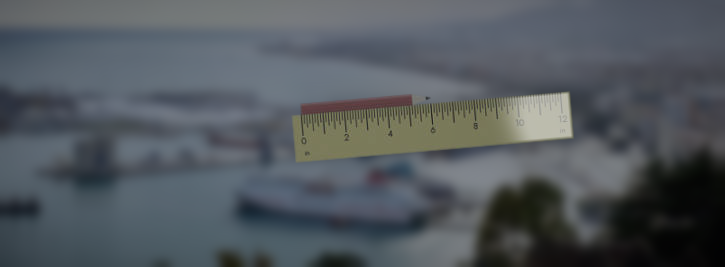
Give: 6,in
